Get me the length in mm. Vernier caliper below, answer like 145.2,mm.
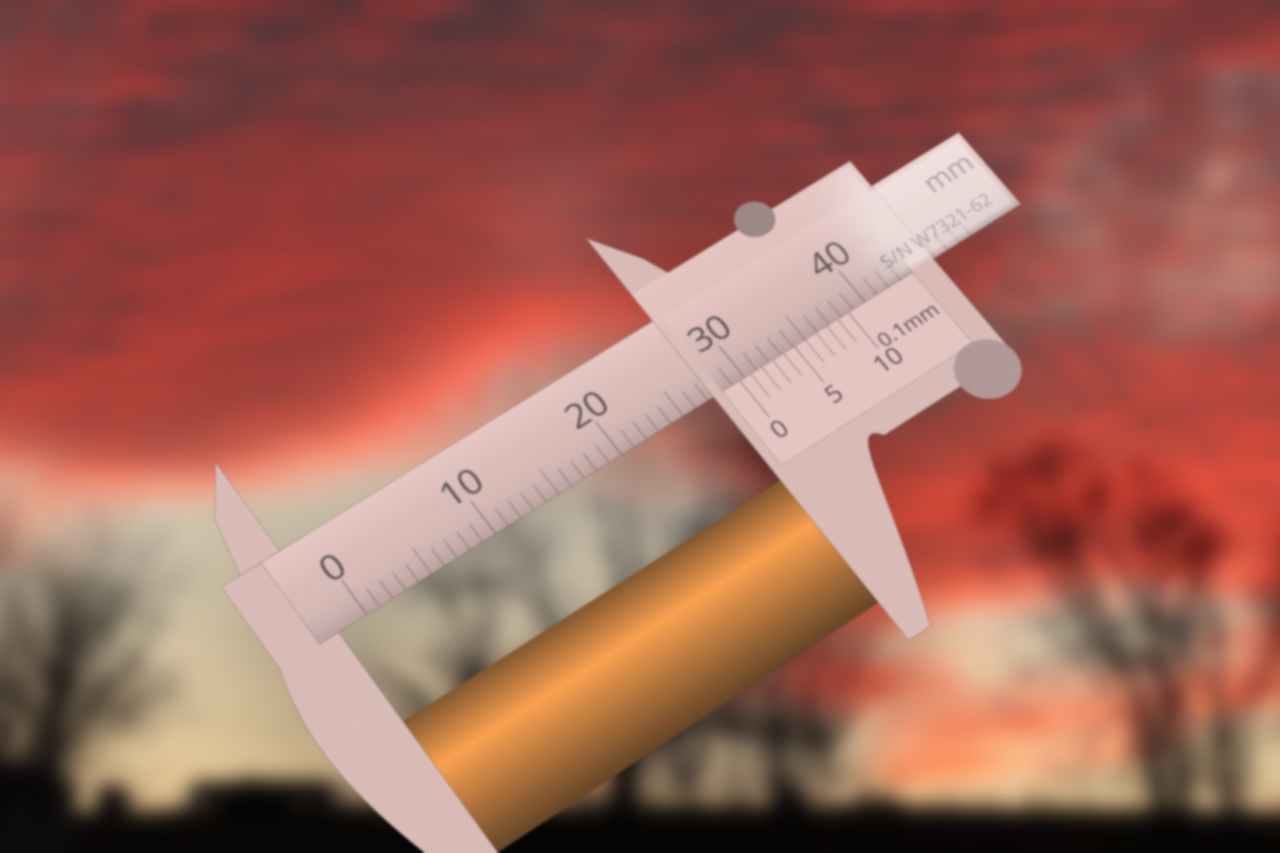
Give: 29.6,mm
